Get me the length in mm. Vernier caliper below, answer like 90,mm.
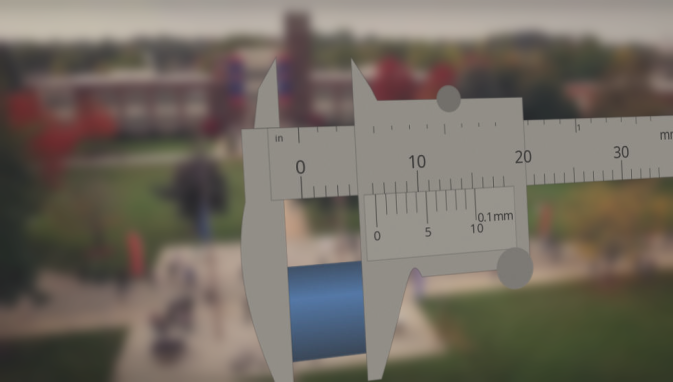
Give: 6.2,mm
